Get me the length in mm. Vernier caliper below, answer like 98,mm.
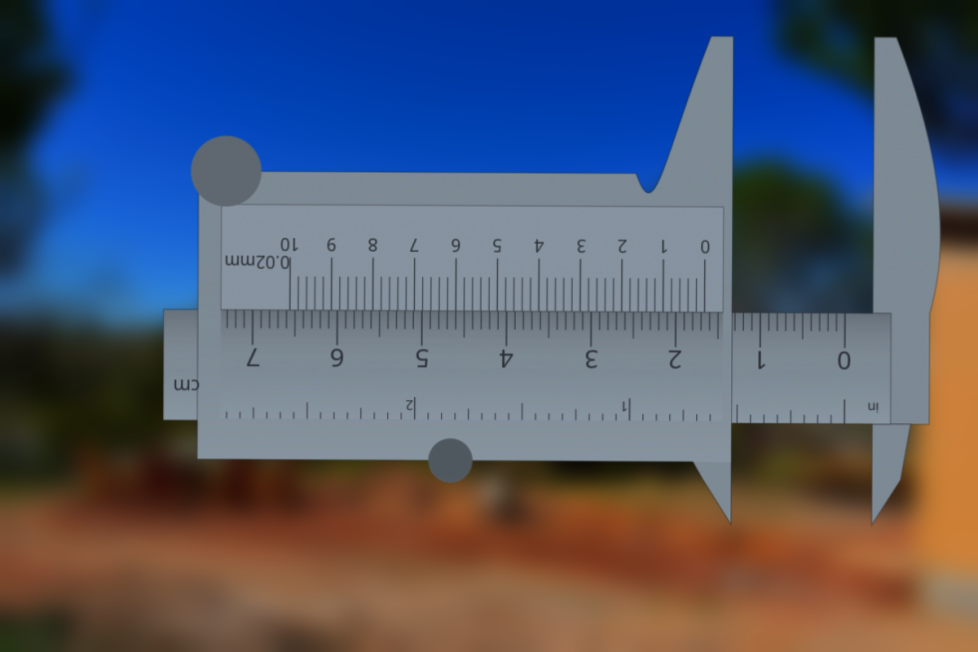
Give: 16.6,mm
